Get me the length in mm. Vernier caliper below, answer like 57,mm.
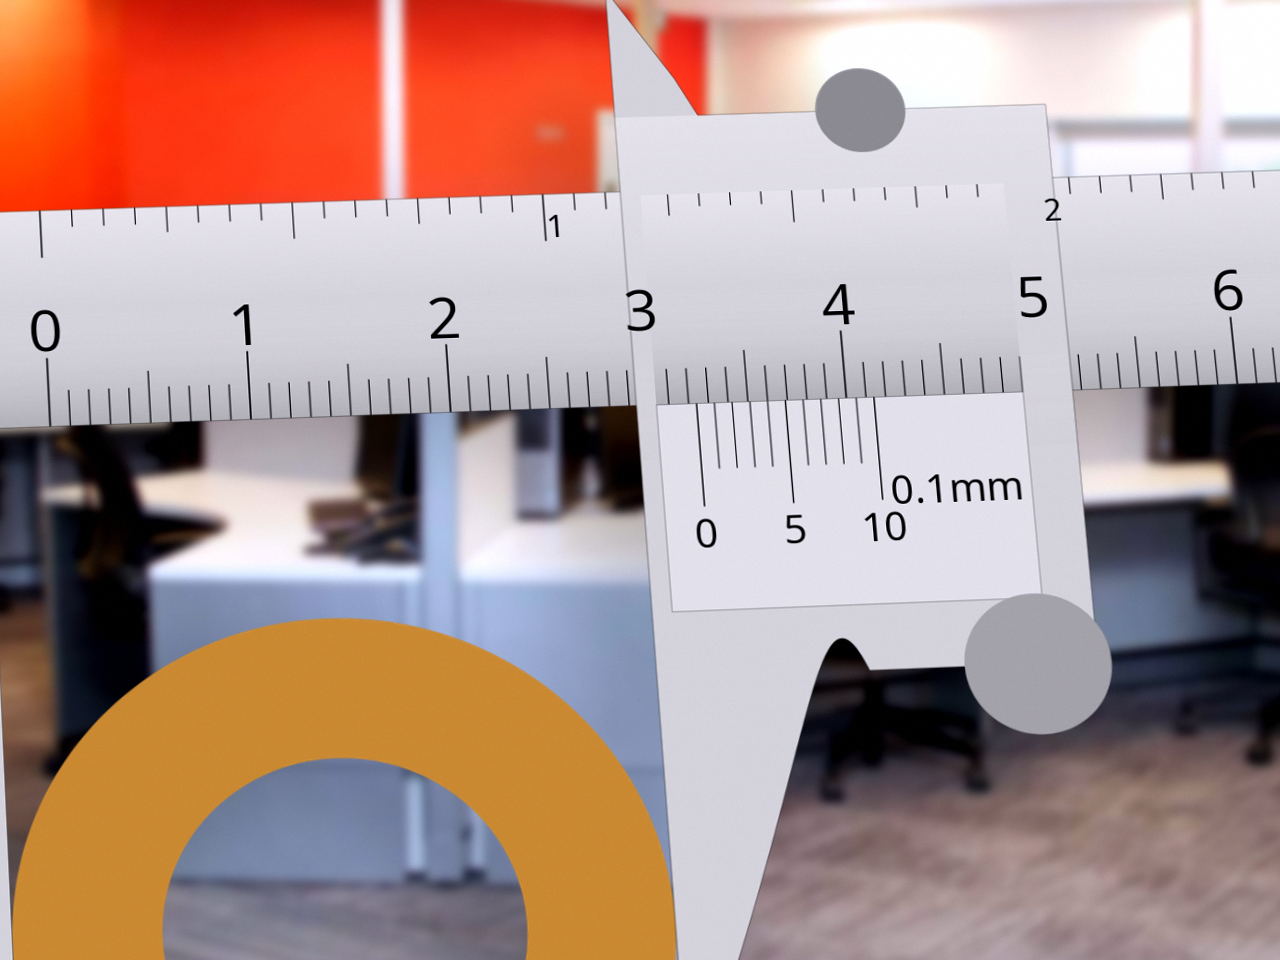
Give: 32.4,mm
